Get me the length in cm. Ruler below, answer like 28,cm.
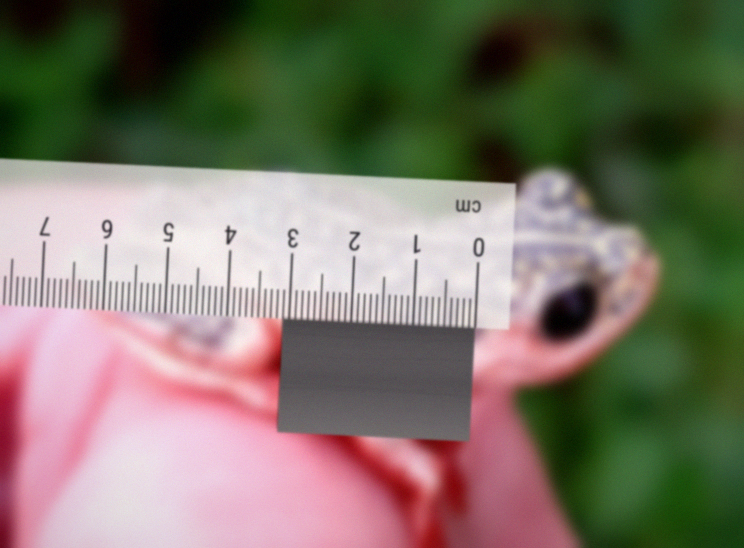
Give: 3.1,cm
